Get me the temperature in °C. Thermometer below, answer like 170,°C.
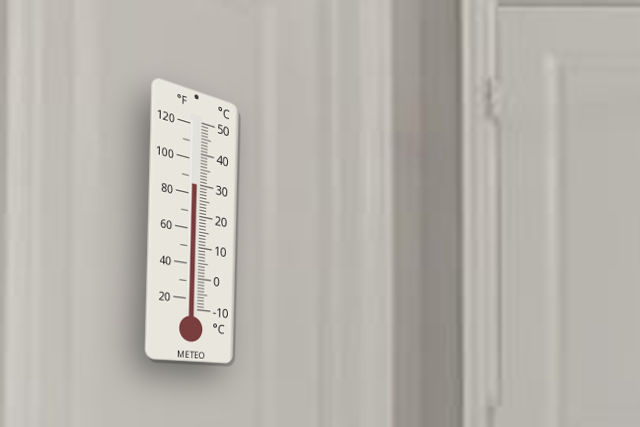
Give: 30,°C
